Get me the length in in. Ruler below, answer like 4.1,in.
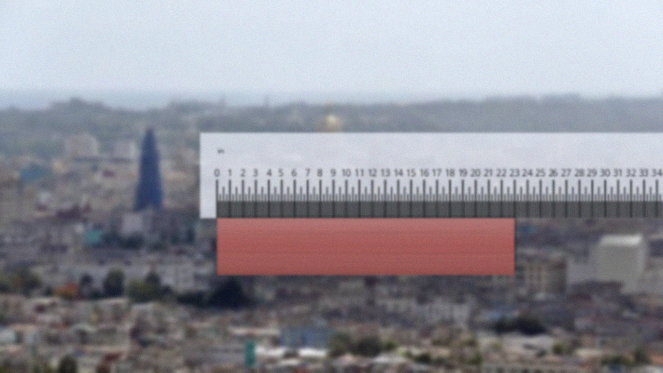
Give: 23,in
